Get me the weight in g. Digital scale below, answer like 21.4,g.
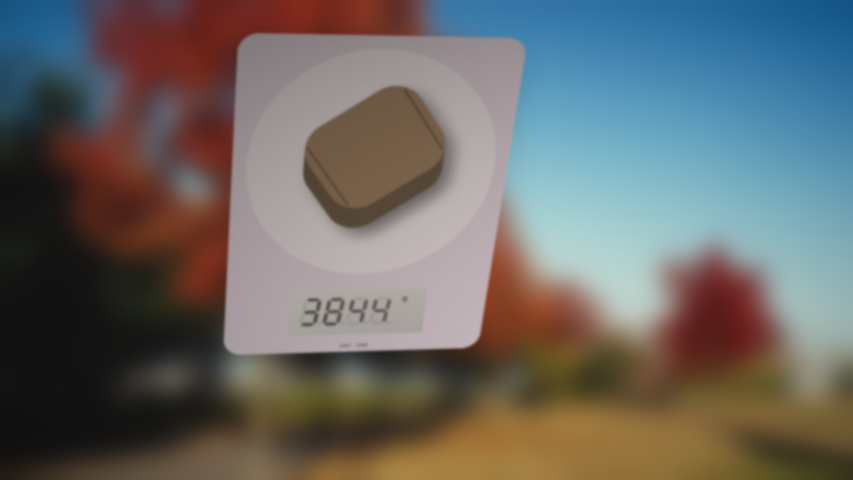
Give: 3844,g
